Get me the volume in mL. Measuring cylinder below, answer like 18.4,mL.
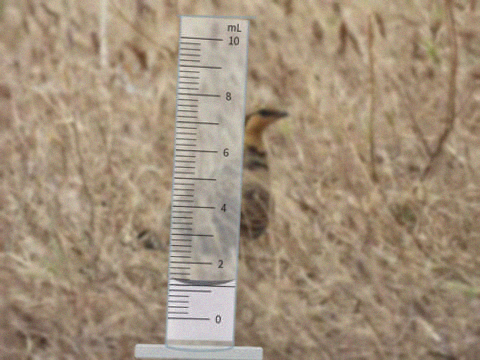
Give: 1.2,mL
